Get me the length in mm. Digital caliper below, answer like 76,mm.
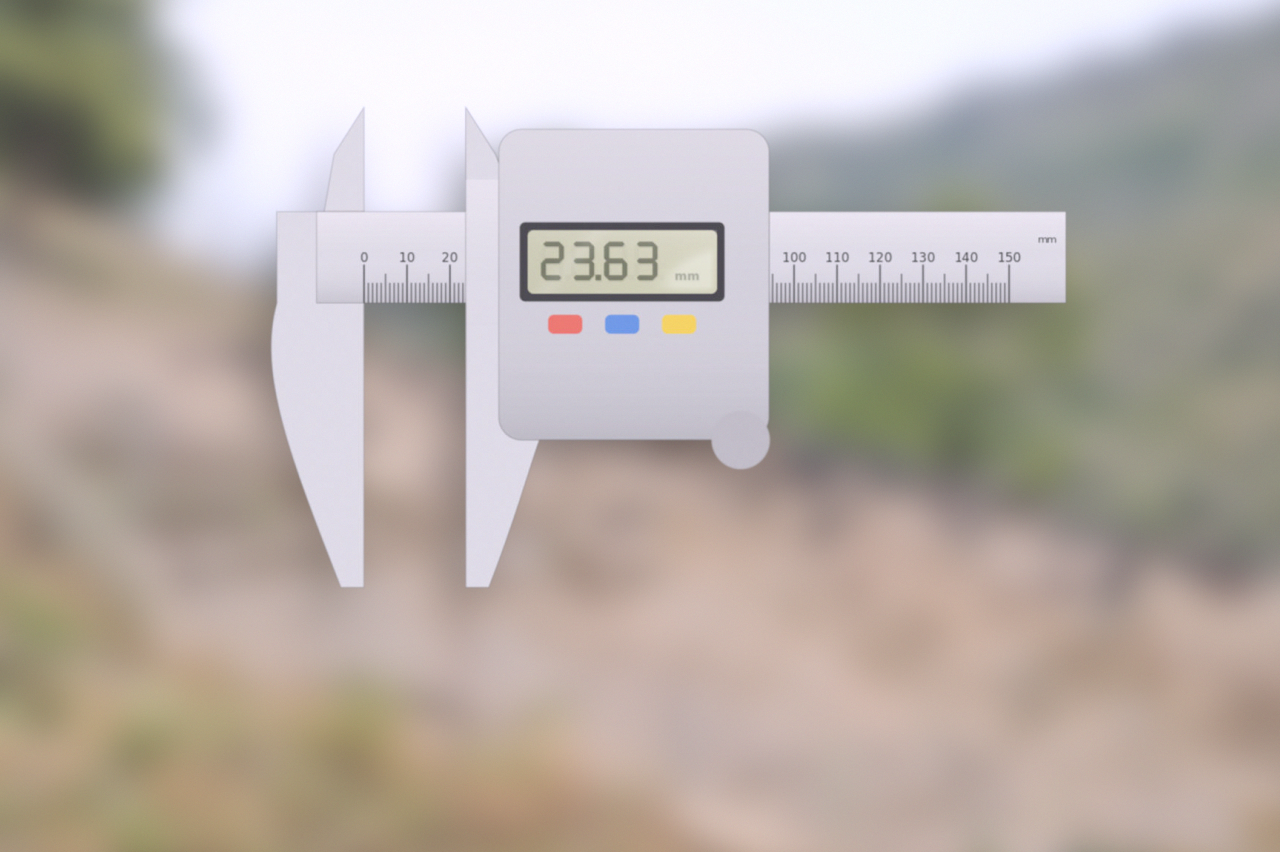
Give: 23.63,mm
